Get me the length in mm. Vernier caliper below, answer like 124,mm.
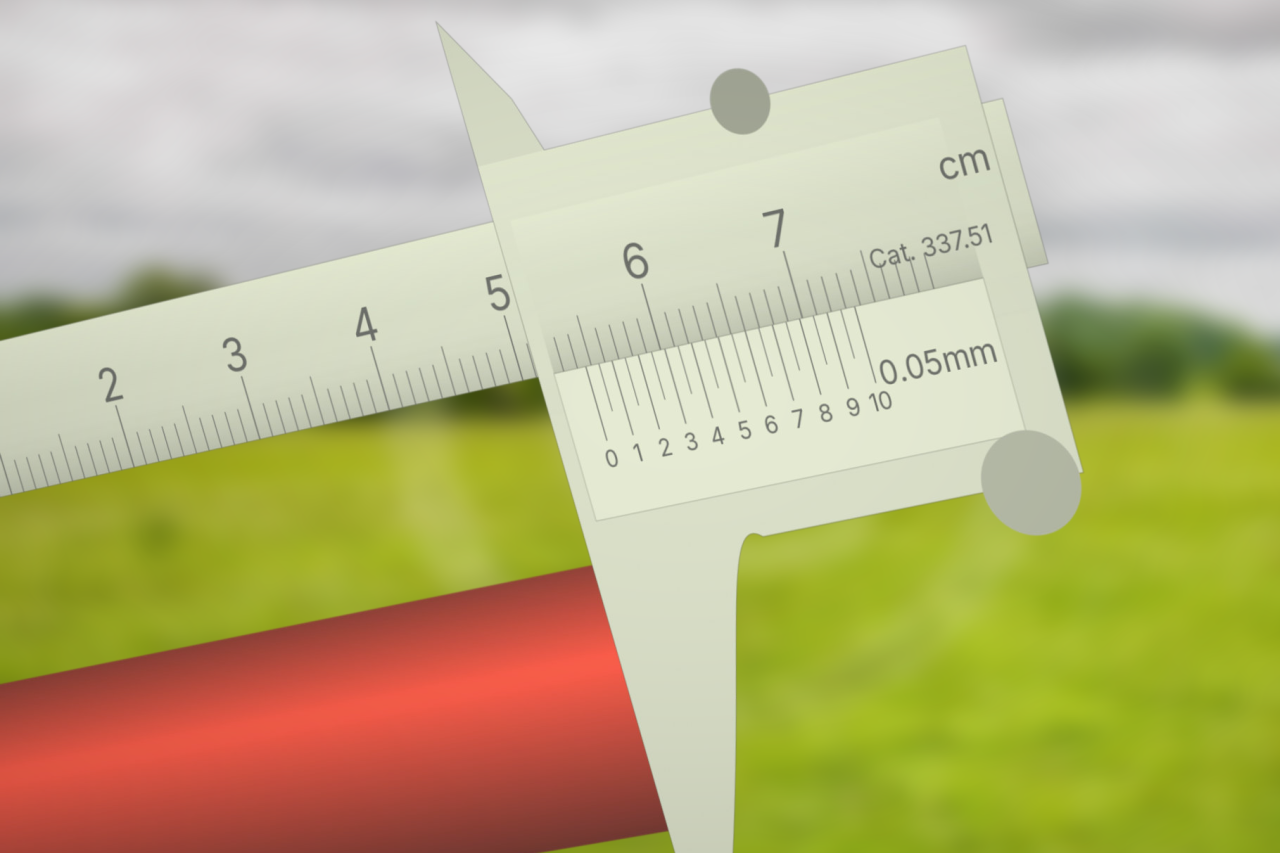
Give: 54.6,mm
